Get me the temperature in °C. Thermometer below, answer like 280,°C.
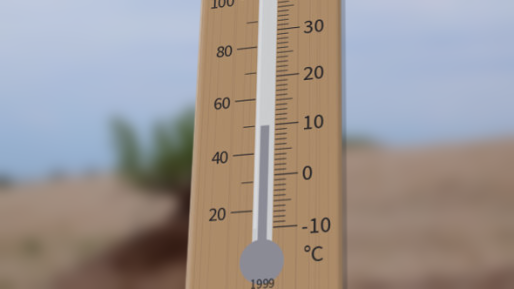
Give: 10,°C
